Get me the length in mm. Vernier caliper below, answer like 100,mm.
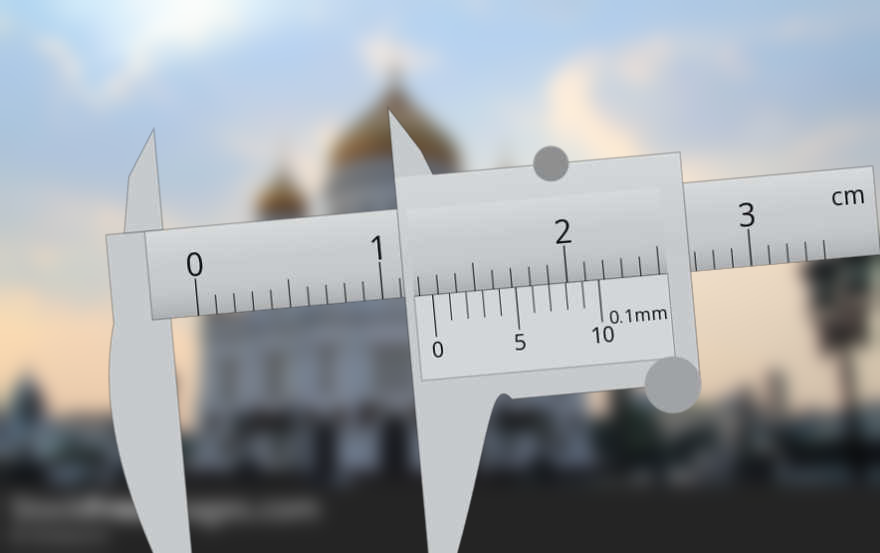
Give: 12.7,mm
